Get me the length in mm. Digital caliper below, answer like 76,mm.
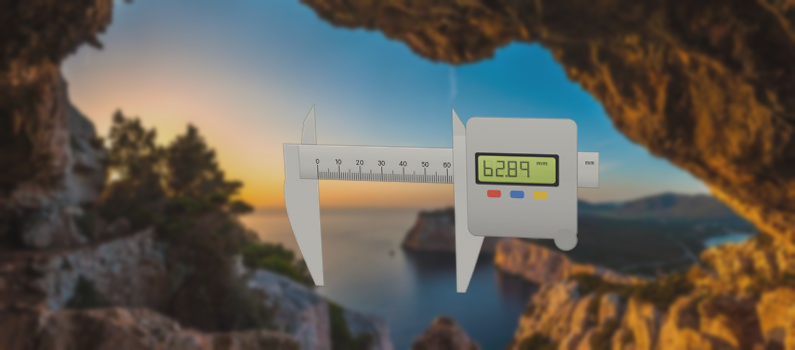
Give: 62.89,mm
